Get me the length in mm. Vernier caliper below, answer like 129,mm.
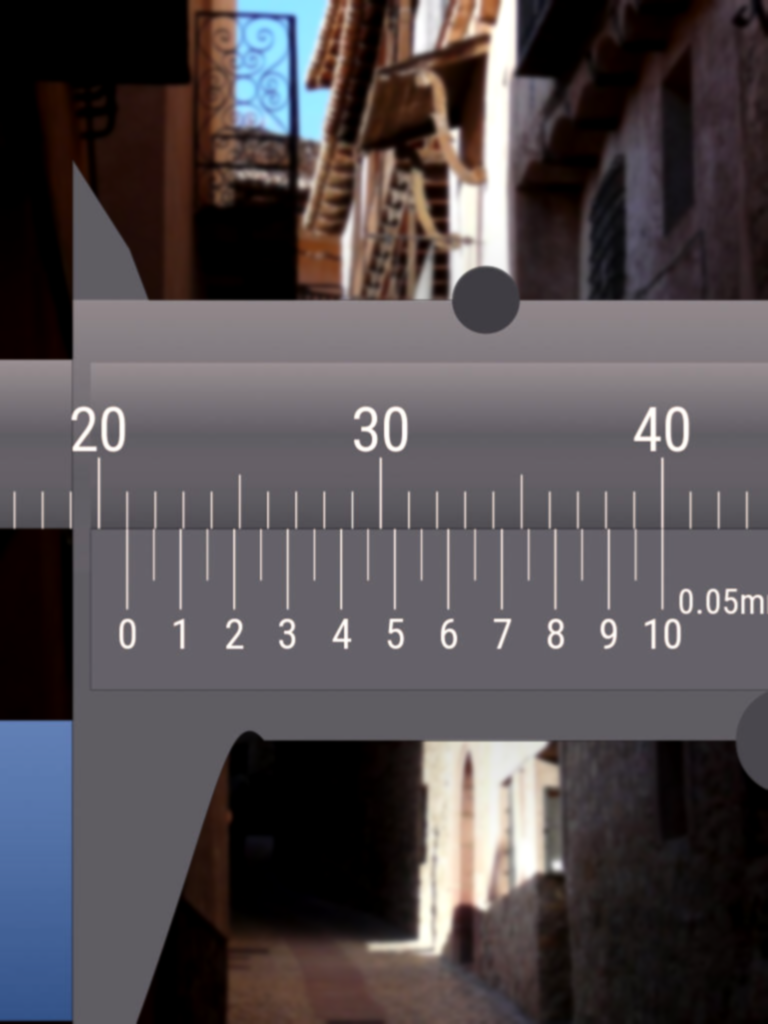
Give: 21.0,mm
